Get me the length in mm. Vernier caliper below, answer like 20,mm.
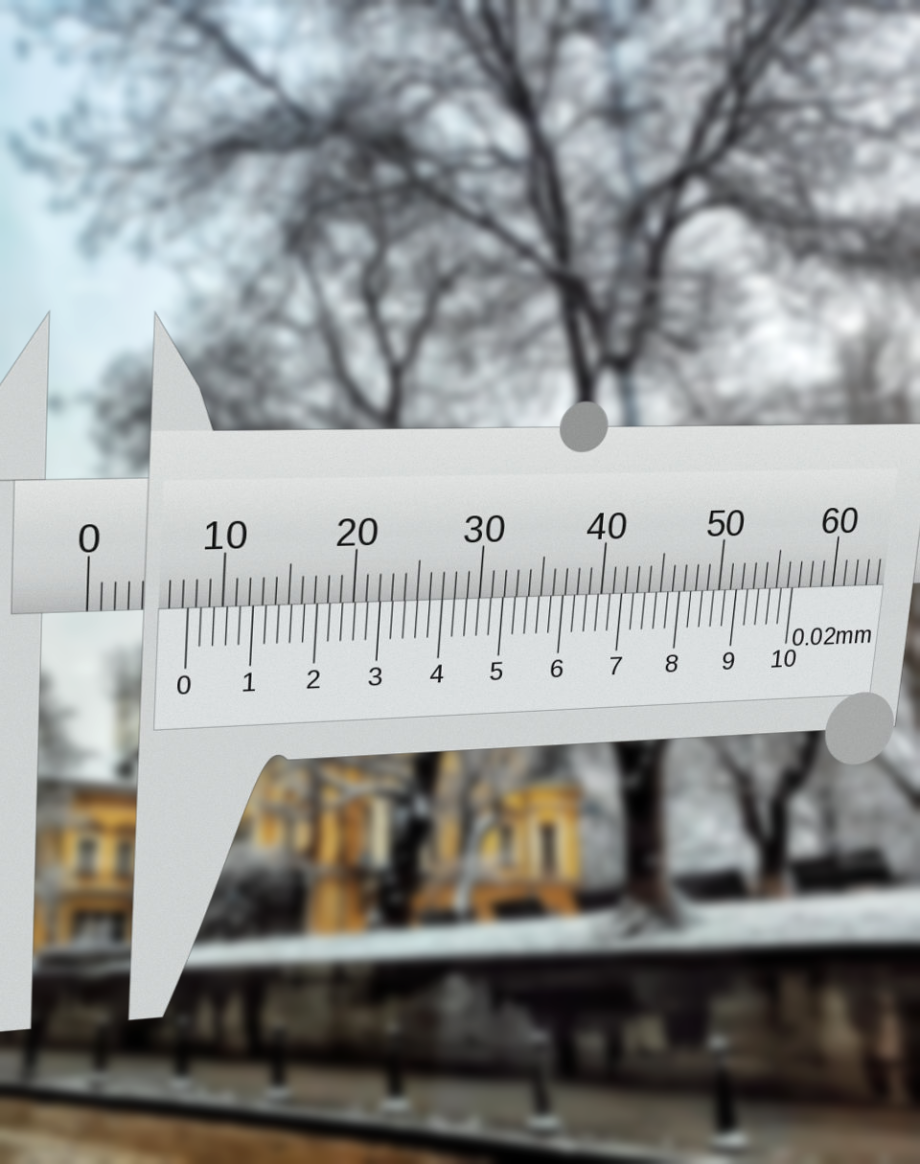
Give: 7.4,mm
